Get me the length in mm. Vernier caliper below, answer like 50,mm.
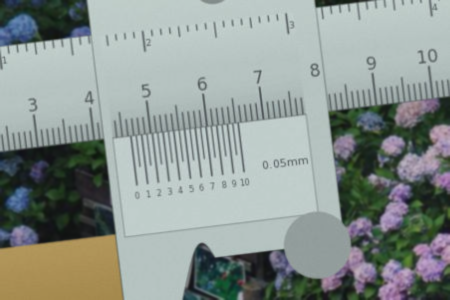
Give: 46.5,mm
